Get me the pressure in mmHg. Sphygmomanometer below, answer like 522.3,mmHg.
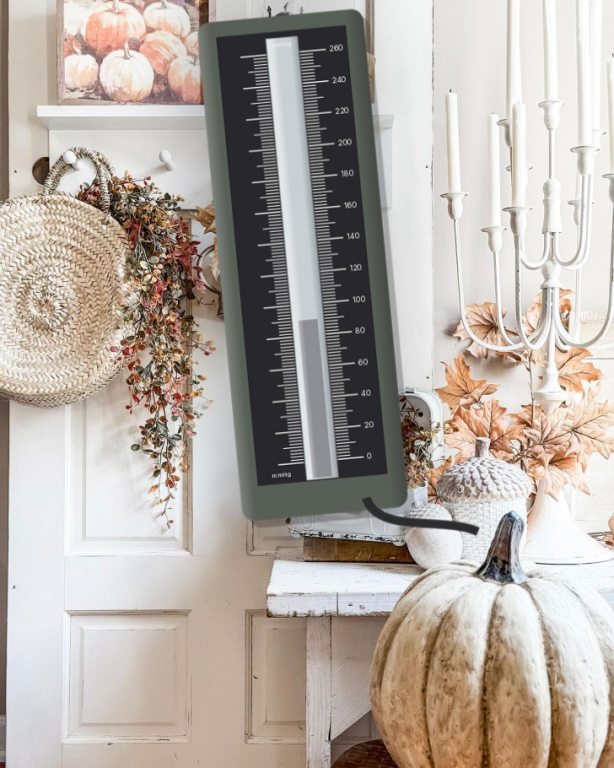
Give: 90,mmHg
